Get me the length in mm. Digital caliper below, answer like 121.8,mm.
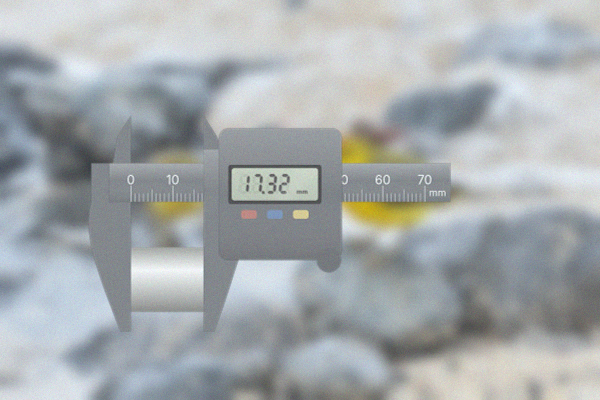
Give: 17.32,mm
